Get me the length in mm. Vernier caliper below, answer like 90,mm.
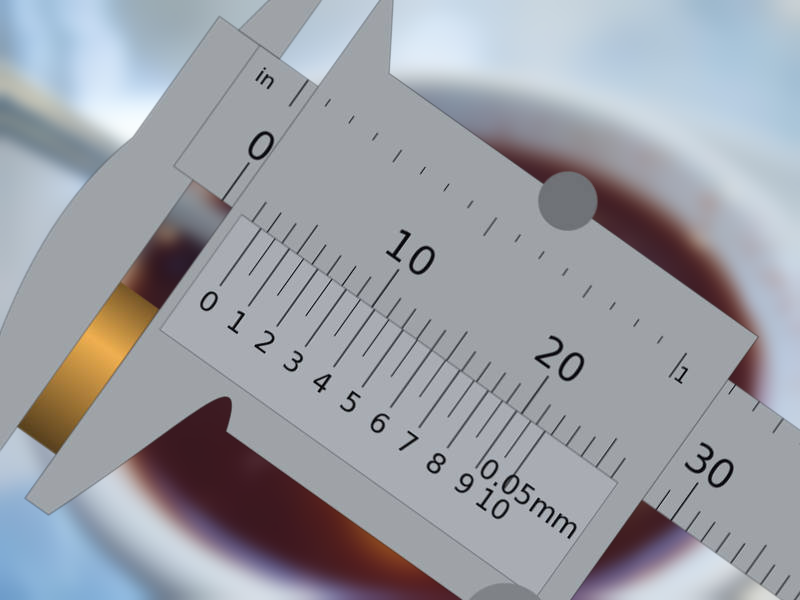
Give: 2.6,mm
